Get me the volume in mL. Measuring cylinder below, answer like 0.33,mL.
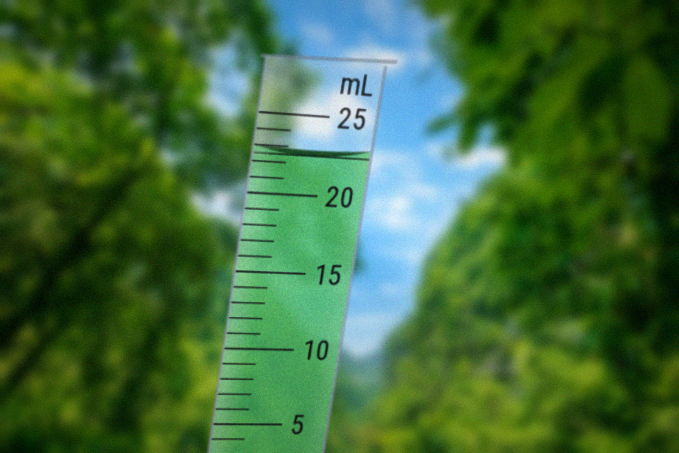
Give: 22.5,mL
